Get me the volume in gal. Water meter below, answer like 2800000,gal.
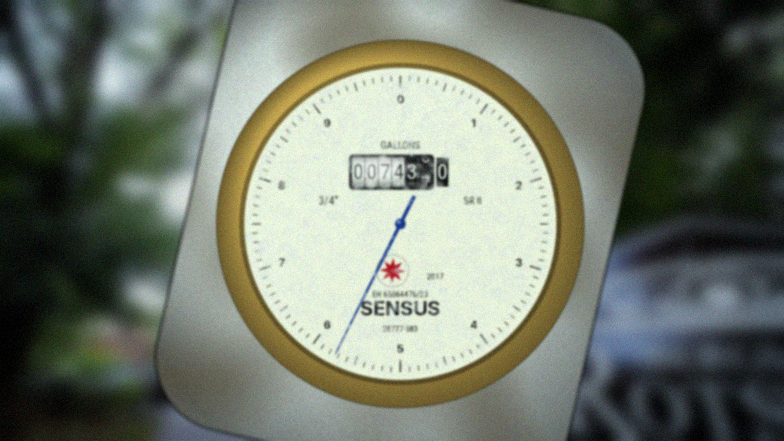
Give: 74365.7,gal
